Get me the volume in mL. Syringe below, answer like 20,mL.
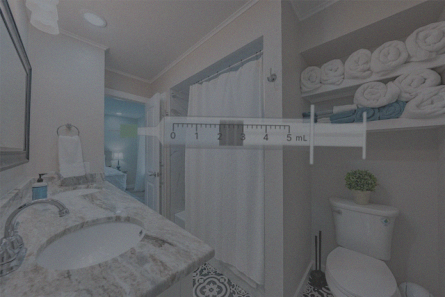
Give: 2,mL
